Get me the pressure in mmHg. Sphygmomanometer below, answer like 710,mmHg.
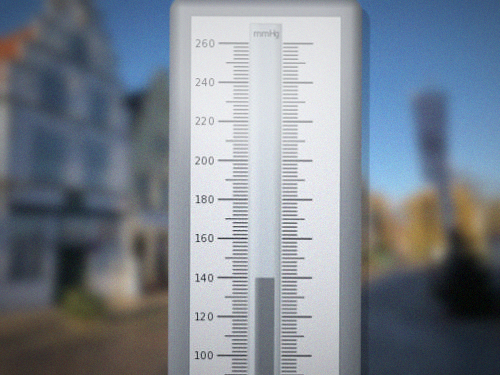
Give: 140,mmHg
